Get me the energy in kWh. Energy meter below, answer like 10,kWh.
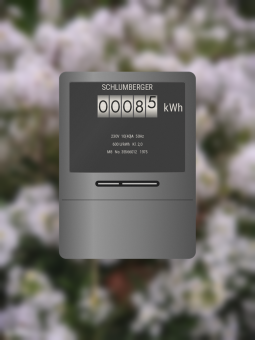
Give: 85,kWh
